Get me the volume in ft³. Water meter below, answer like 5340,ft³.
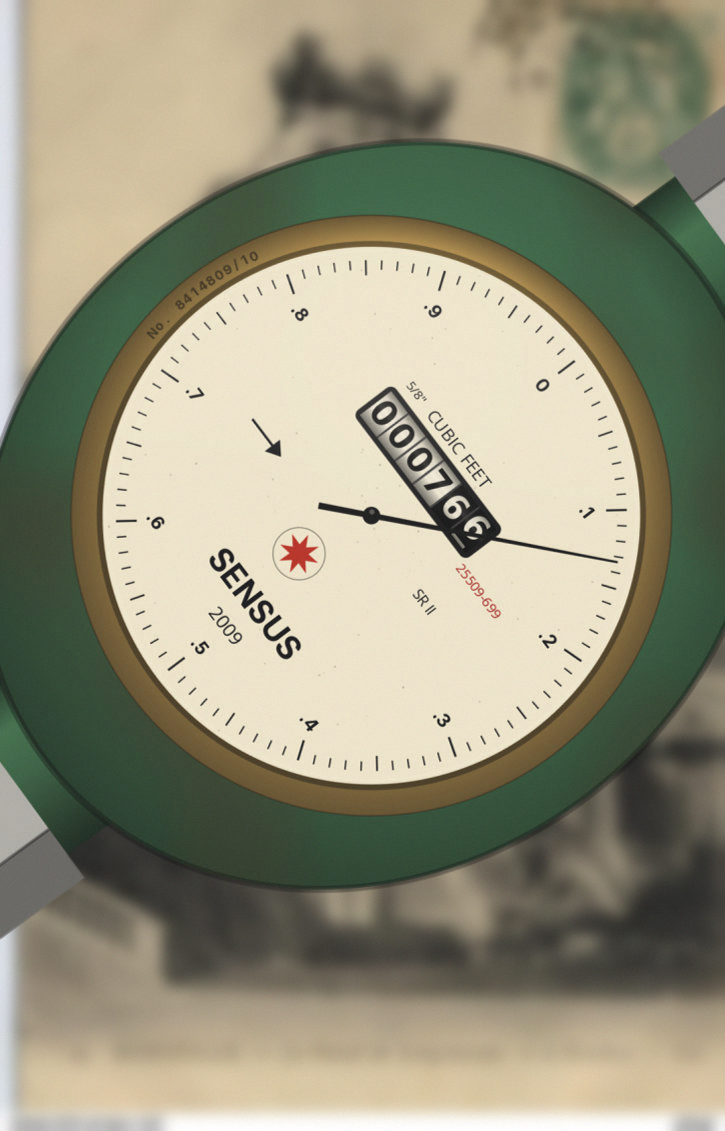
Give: 766.13,ft³
